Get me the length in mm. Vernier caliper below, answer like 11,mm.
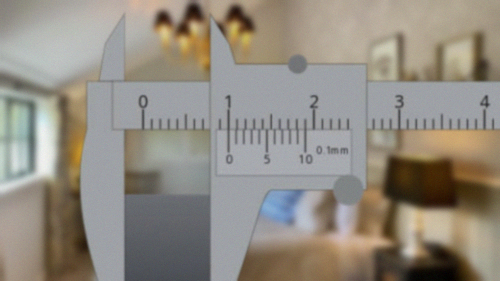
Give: 10.0,mm
